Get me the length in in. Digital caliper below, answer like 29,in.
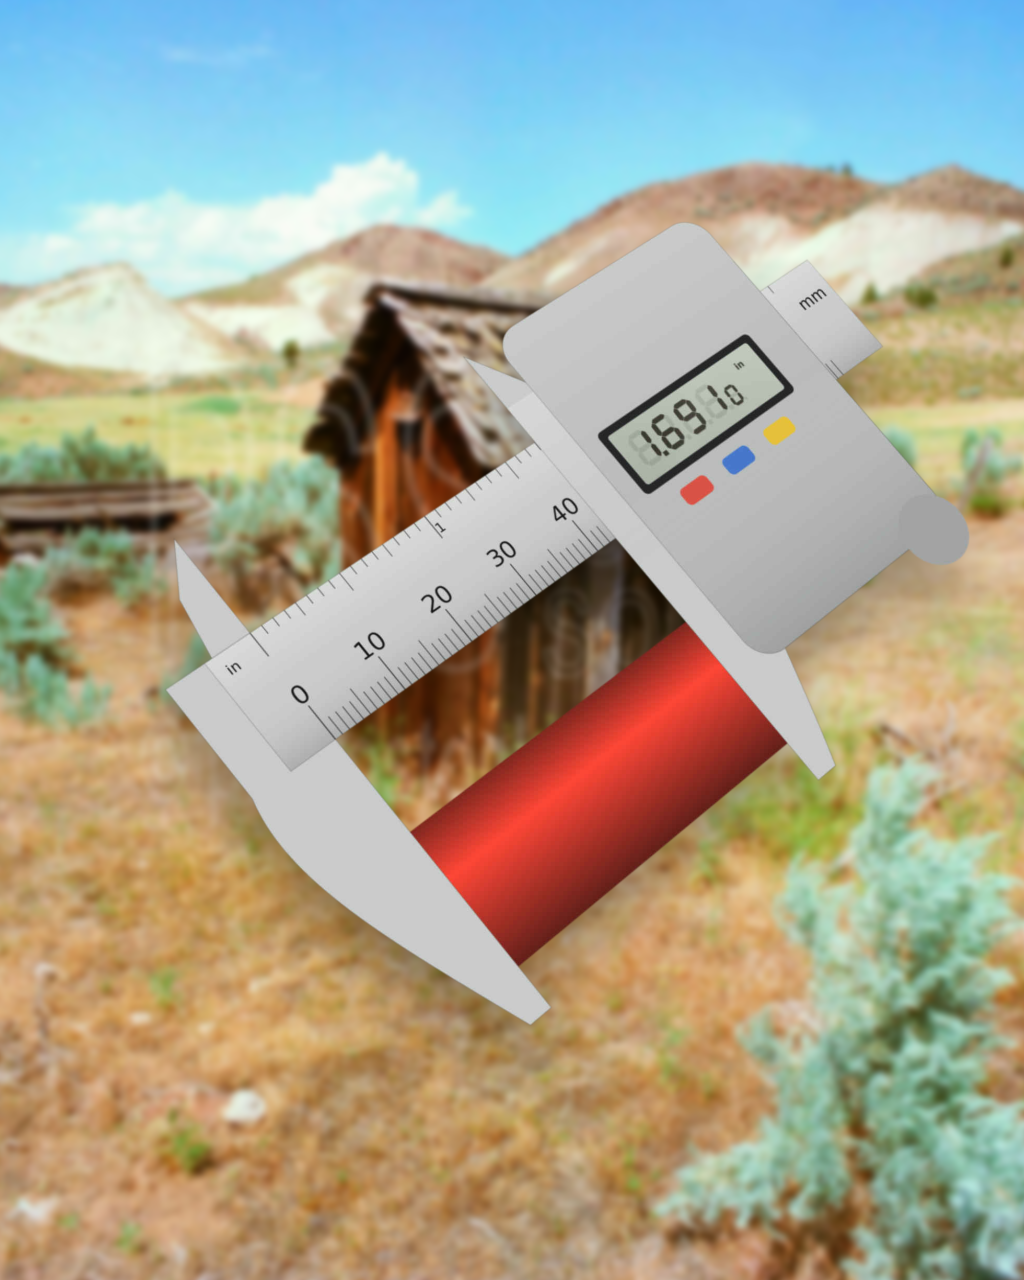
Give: 1.6910,in
